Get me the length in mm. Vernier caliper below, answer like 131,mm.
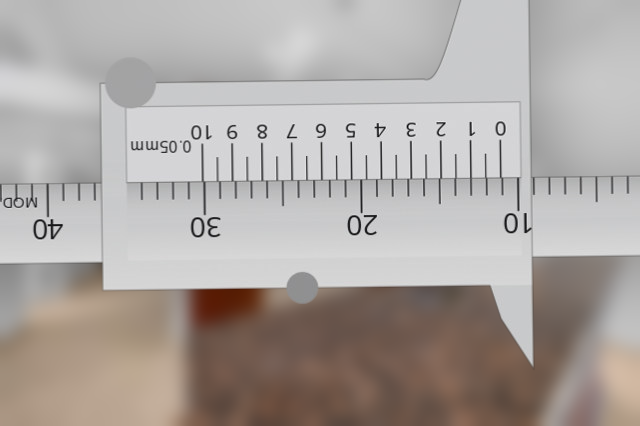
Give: 11.1,mm
